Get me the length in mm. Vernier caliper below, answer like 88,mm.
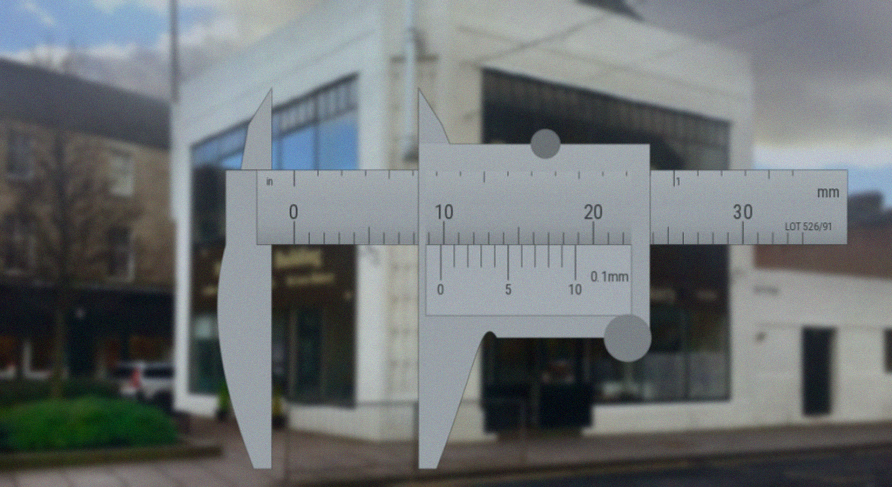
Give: 9.8,mm
